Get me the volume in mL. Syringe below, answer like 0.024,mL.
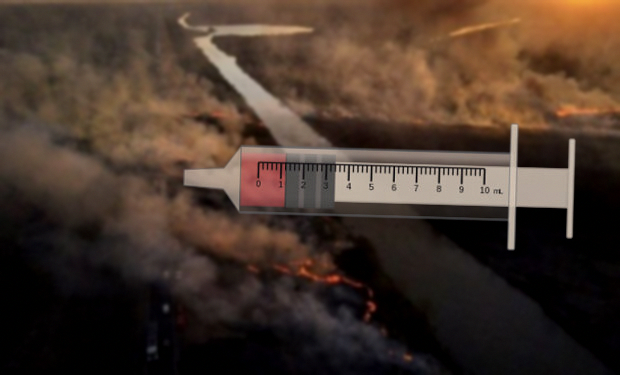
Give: 1.2,mL
